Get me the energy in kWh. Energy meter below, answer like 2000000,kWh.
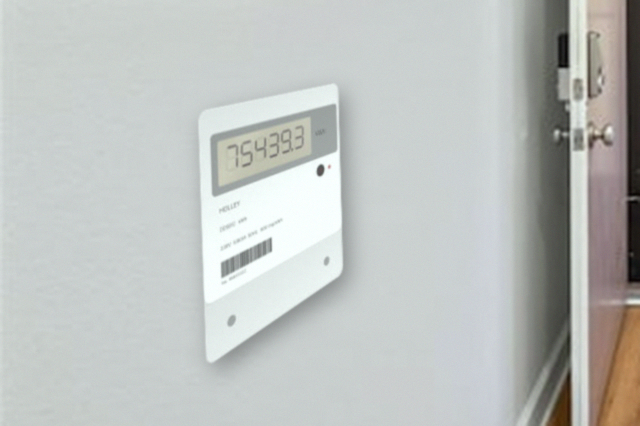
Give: 75439.3,kWh
